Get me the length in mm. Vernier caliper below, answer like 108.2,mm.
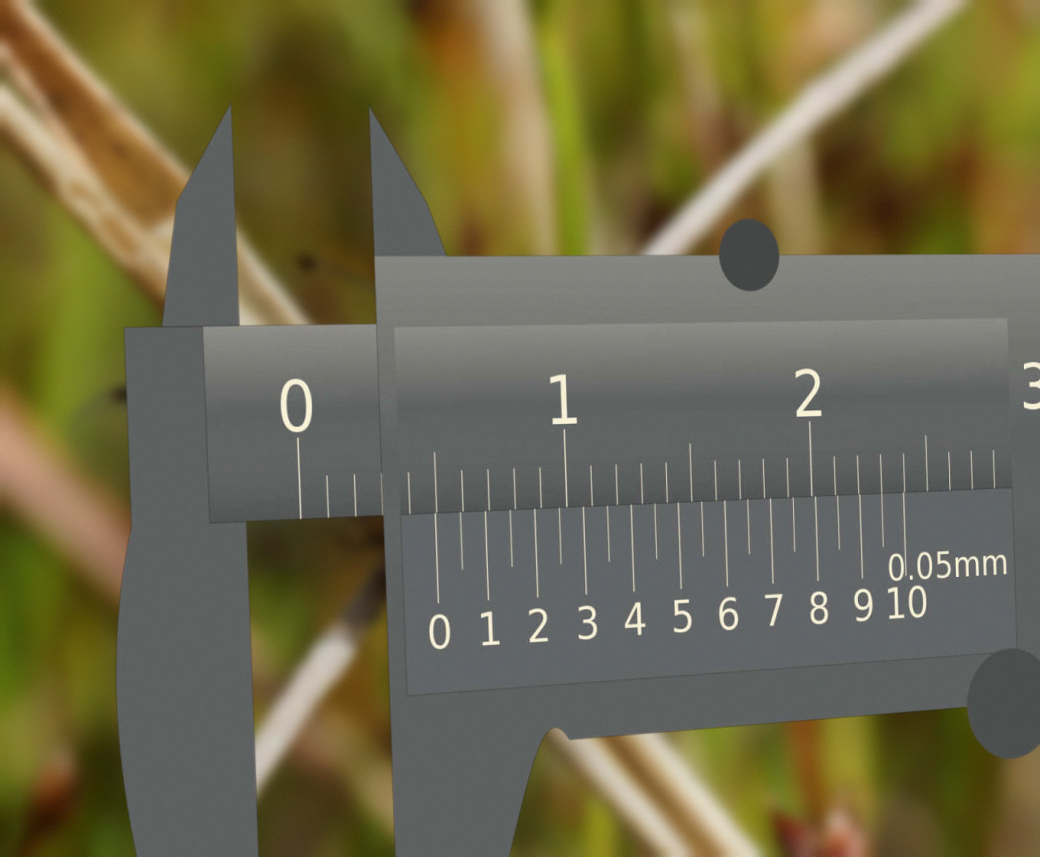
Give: 4.95,mm
